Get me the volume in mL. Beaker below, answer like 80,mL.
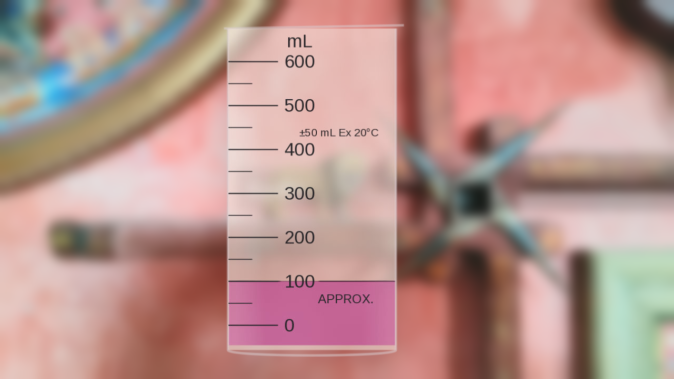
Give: 100,mL
